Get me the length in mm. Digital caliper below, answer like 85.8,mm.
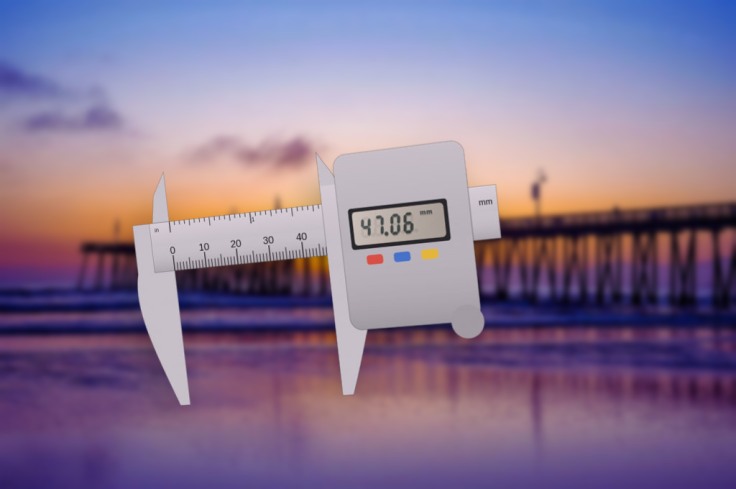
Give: 47.06,mm
